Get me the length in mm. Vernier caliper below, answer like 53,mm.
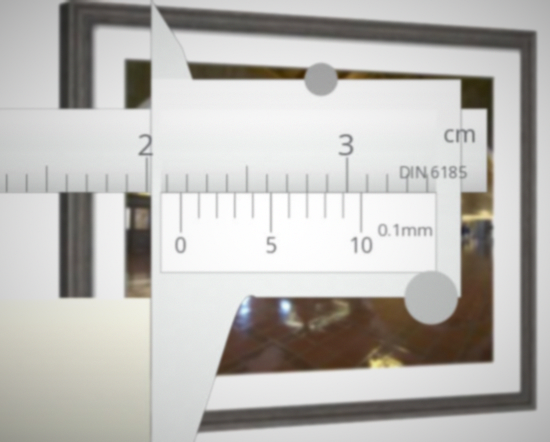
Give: 21.7,mm
